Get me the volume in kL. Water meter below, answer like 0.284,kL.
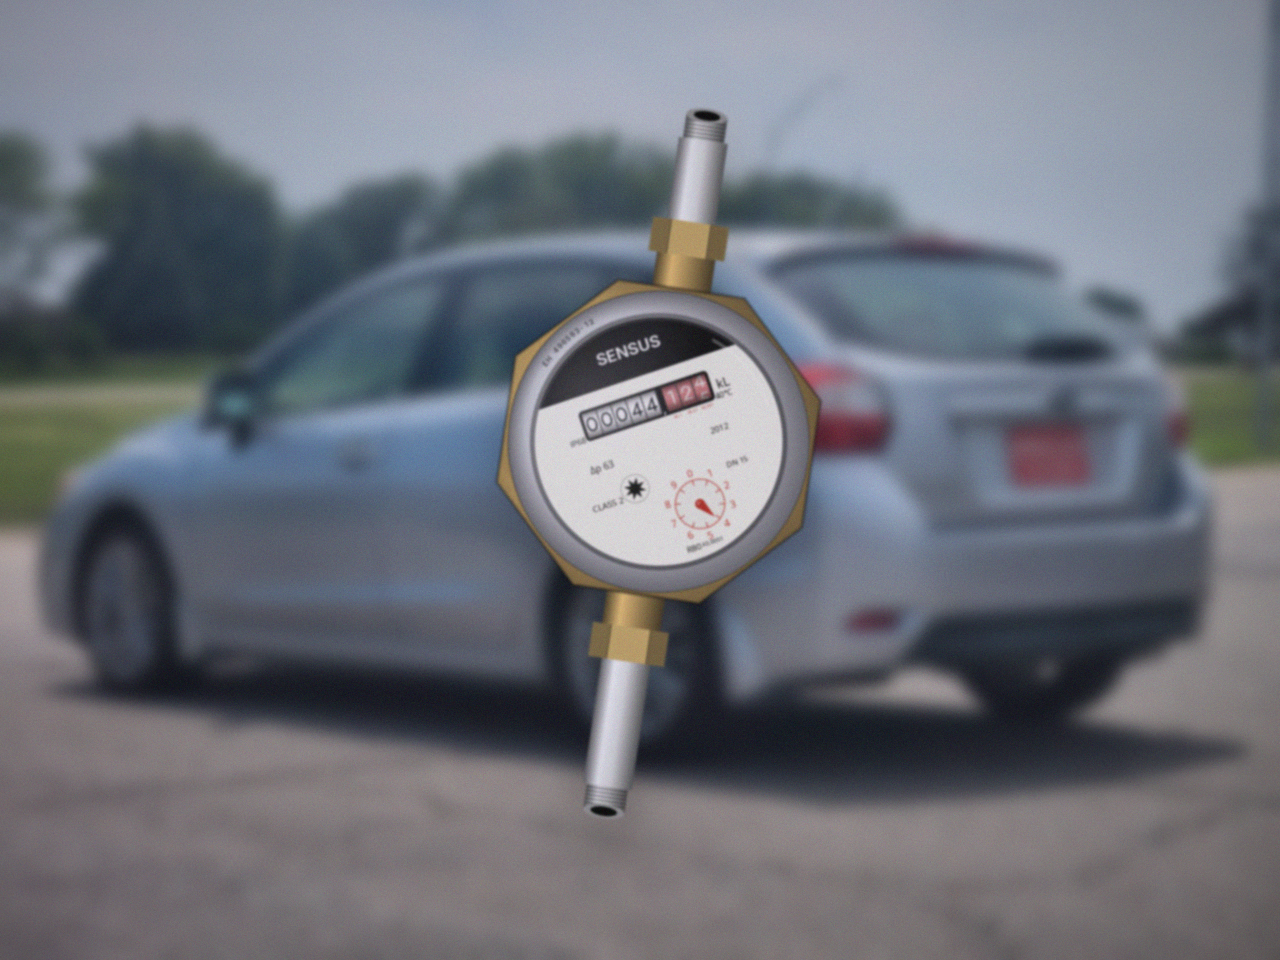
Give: 44.1244,kL
